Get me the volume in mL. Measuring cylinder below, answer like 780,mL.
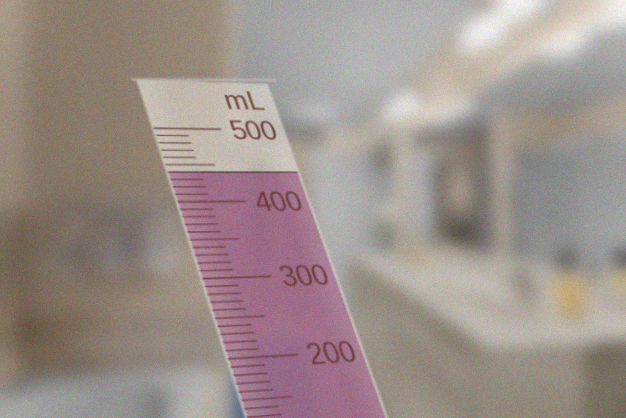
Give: 440,mL
